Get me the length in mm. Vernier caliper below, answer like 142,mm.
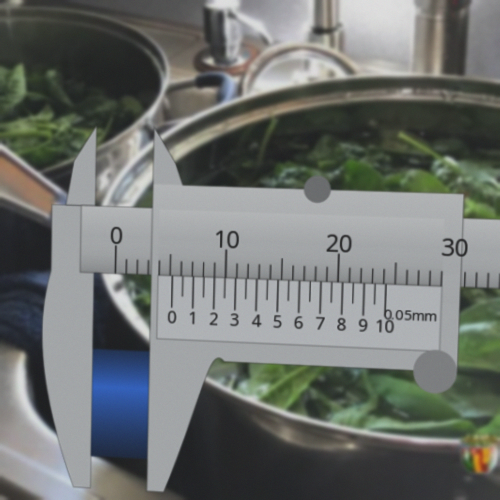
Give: 5.2,mm
